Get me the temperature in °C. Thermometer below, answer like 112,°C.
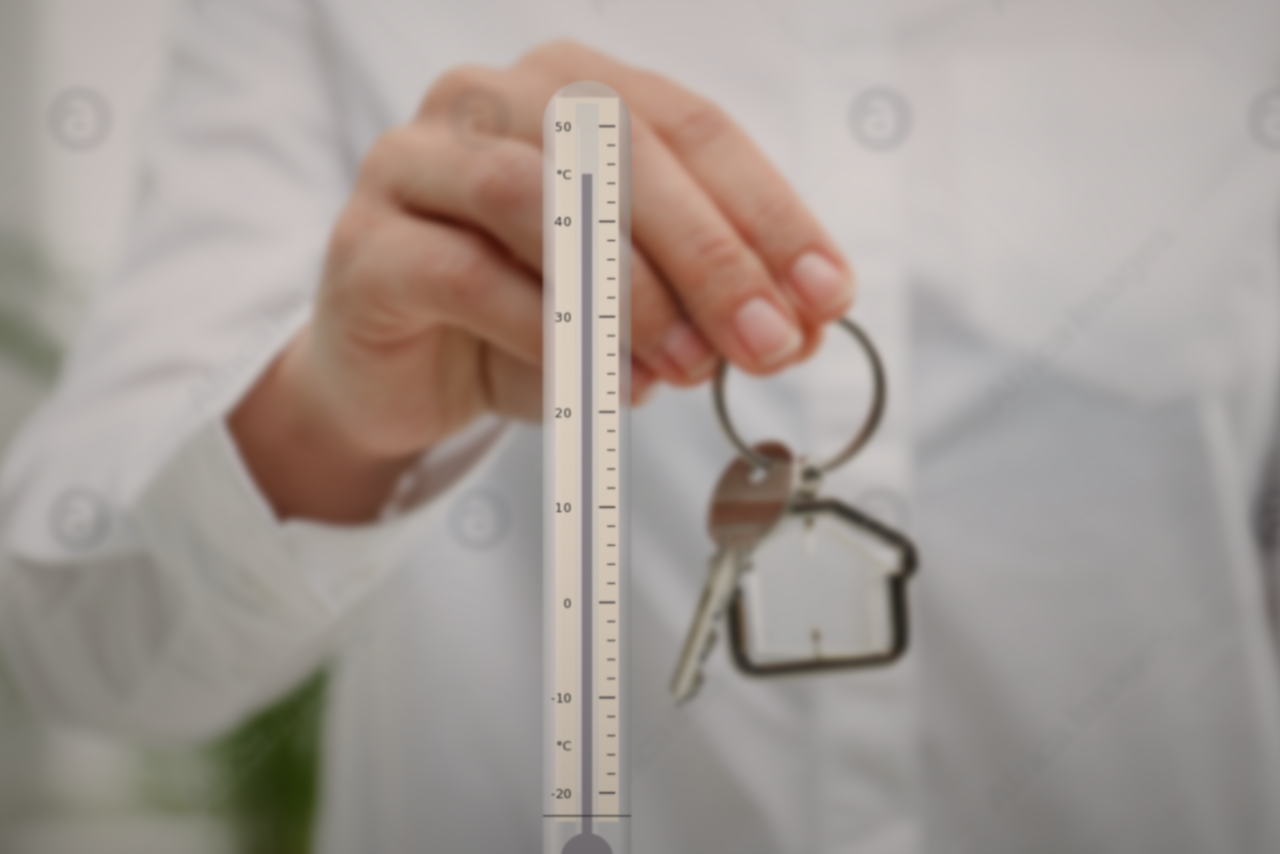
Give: 45,°C
